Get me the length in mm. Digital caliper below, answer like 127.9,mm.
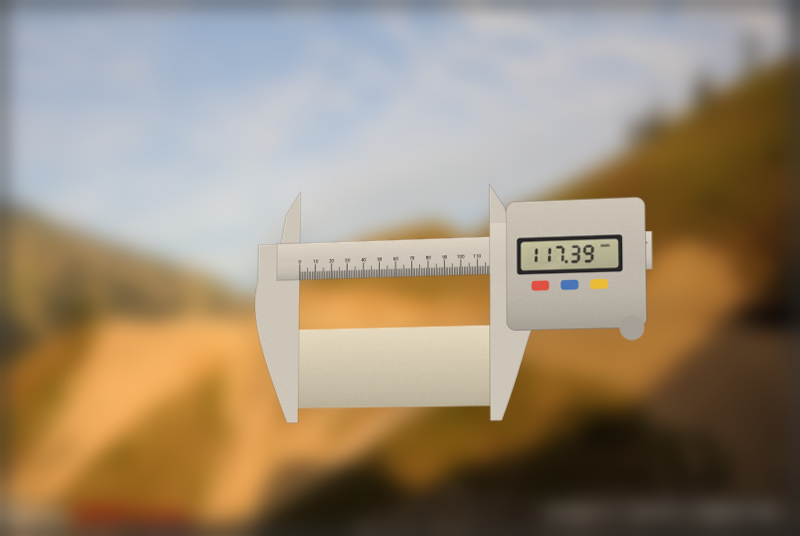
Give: 117.39,mm
